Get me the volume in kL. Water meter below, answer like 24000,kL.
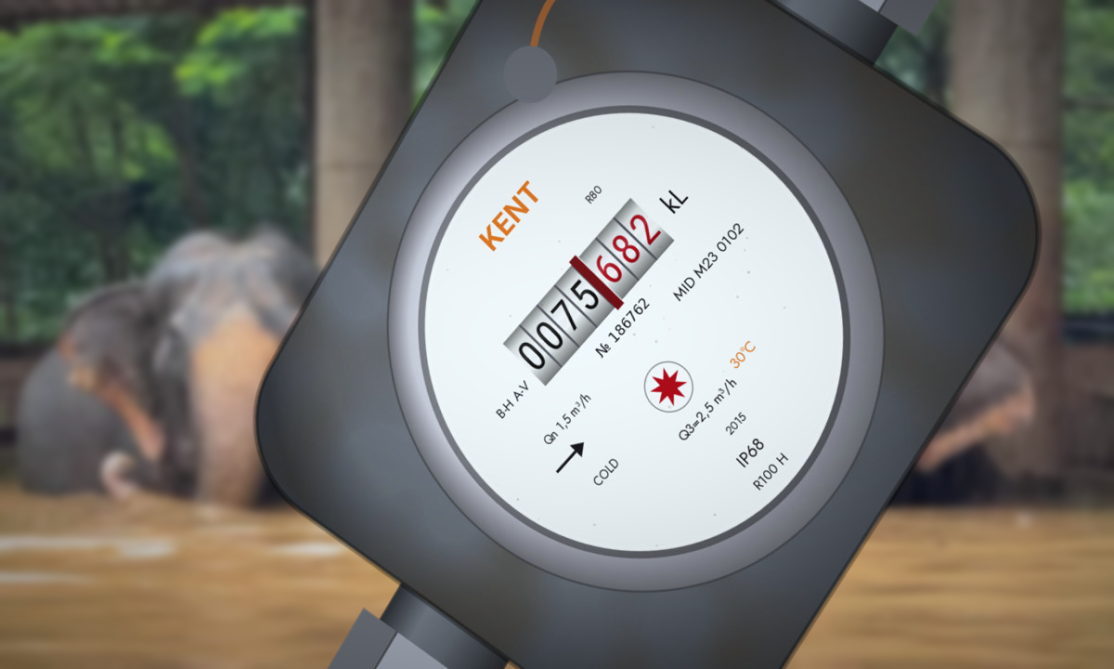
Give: 75.682,kL
